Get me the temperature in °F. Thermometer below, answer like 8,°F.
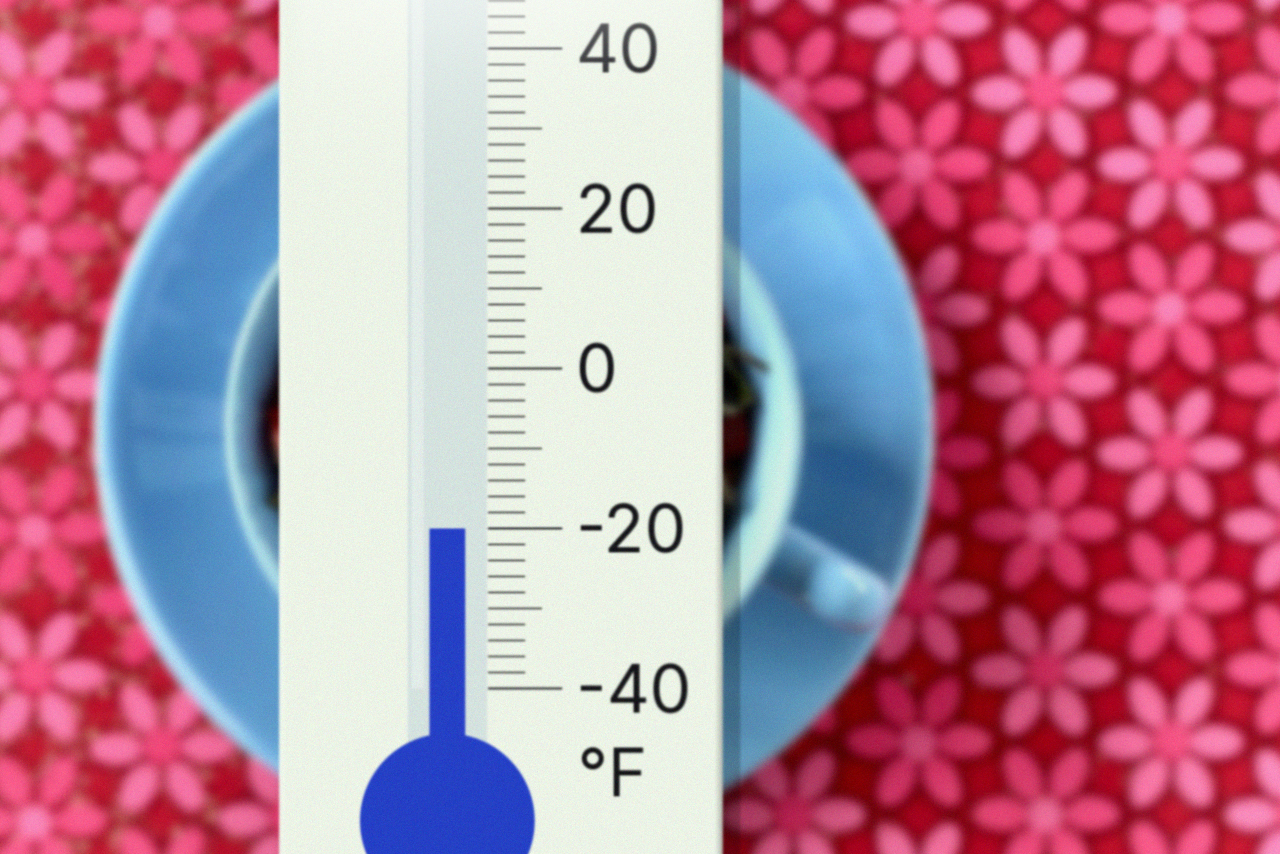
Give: -20,°F
